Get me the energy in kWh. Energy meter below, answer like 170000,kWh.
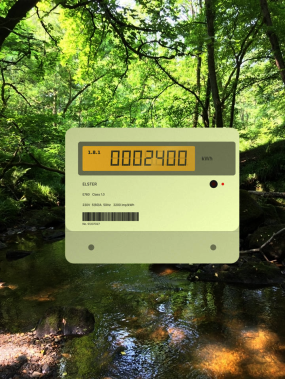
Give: 2400,kWh
